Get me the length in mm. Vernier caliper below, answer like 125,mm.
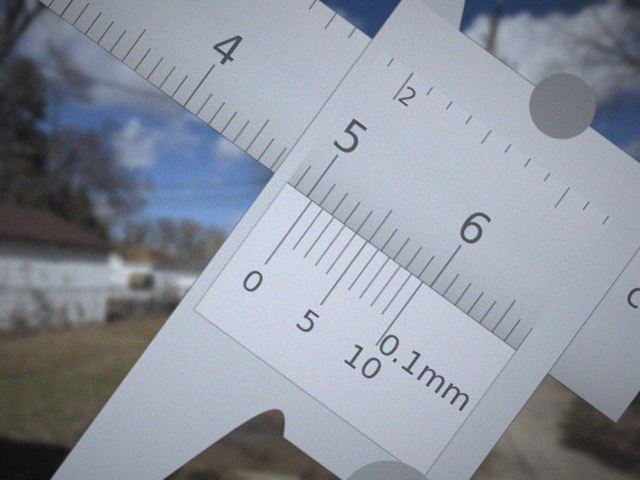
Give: 50.4,mm
